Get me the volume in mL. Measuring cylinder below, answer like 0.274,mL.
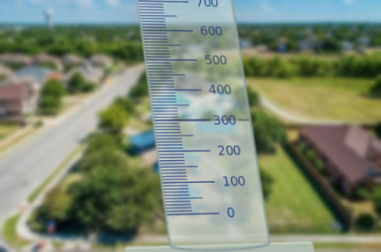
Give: 300,mL
